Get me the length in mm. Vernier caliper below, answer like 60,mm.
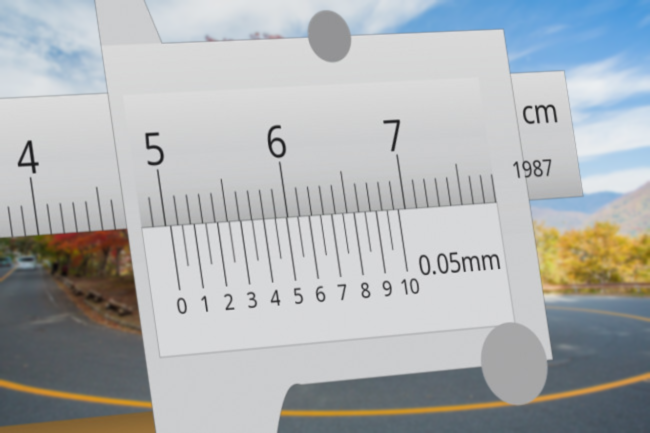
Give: 50.4,mm
